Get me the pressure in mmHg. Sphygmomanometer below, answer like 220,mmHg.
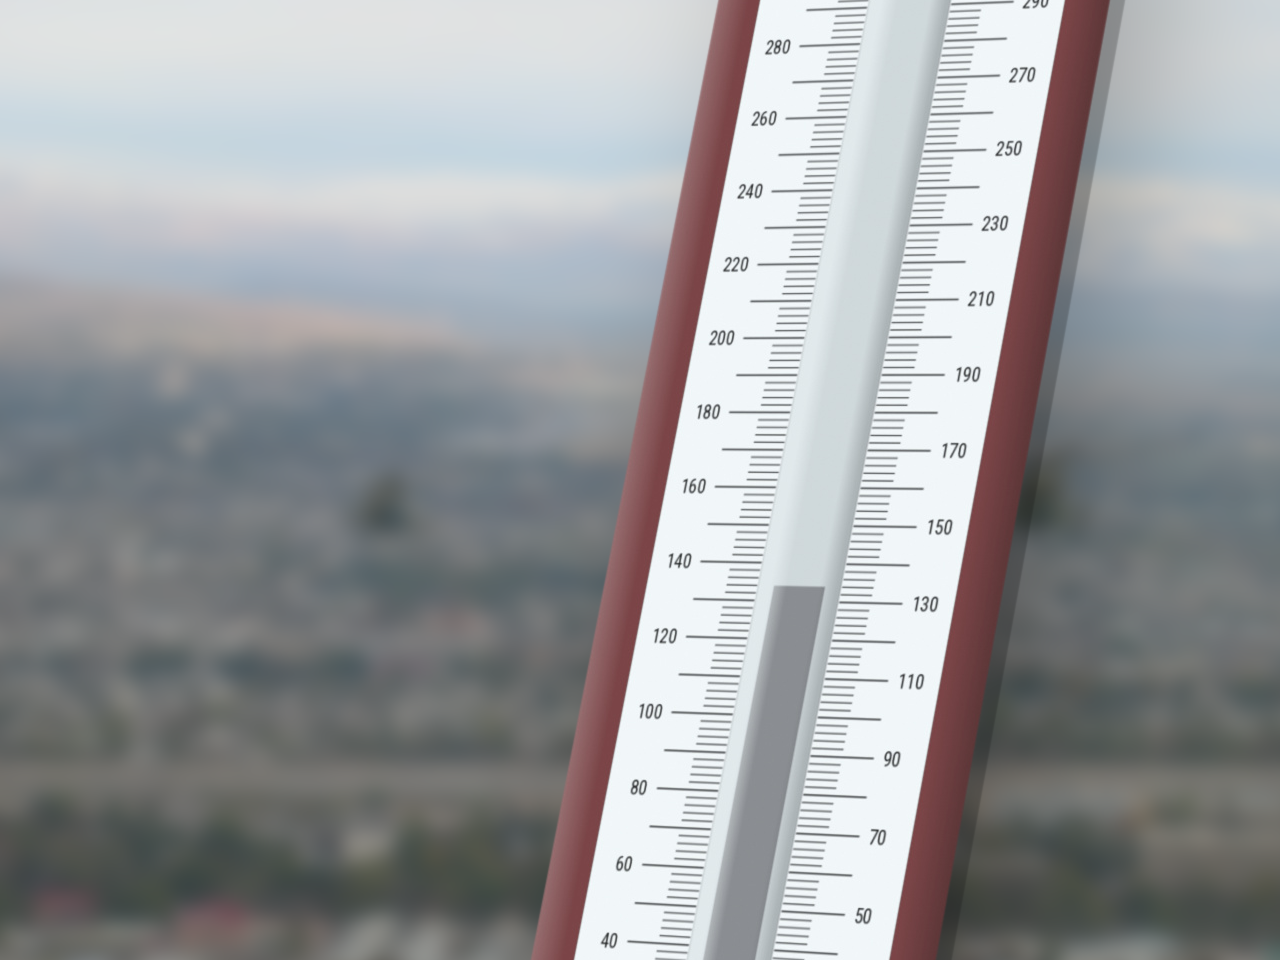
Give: 134,mmHg
